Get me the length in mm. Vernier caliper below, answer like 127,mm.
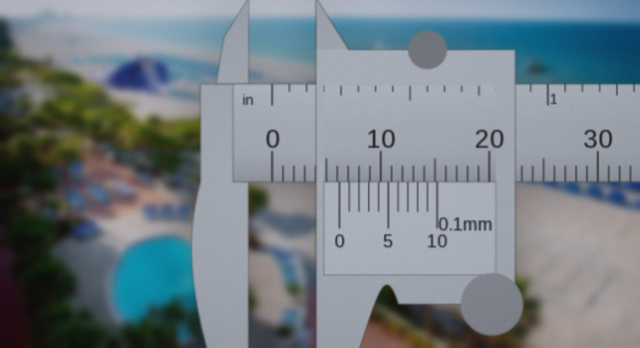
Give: 6.2,mm
